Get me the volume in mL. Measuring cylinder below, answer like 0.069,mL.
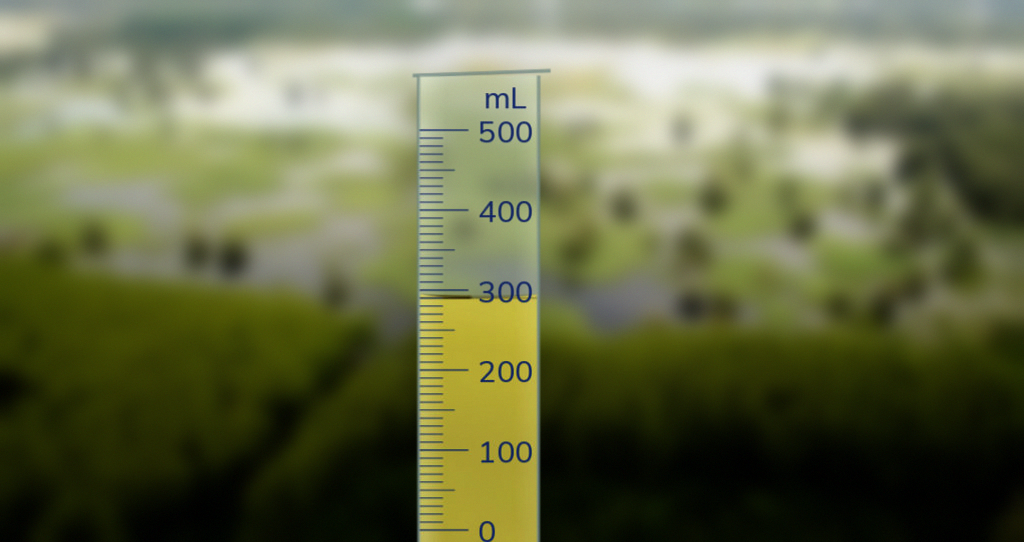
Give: 290,mL
